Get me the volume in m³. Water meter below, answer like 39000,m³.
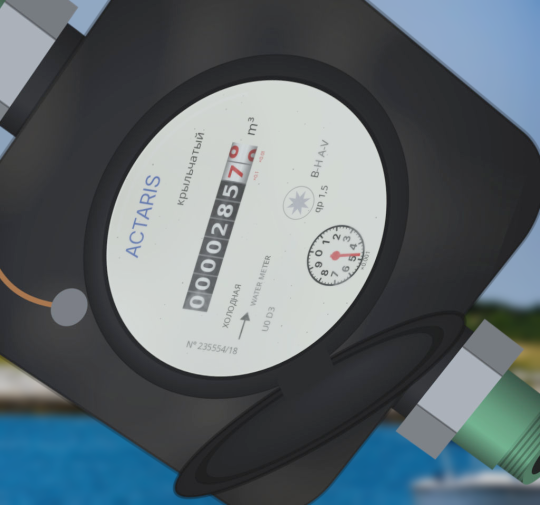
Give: 285.784,m³
